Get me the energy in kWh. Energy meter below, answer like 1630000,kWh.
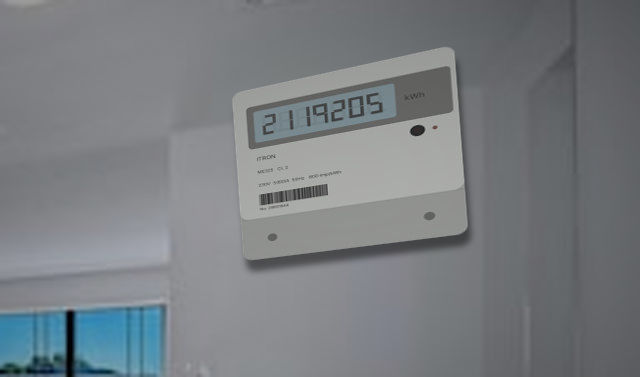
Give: 2119205,kWh
